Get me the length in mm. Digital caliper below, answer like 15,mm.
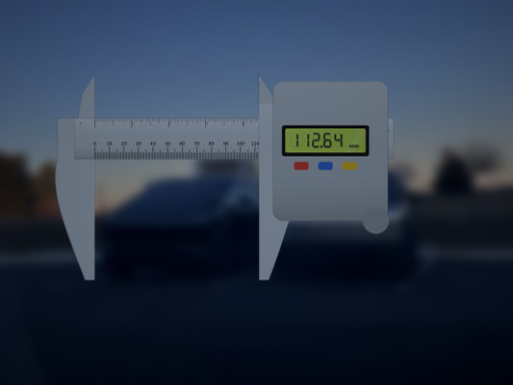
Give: 112.64,mm
